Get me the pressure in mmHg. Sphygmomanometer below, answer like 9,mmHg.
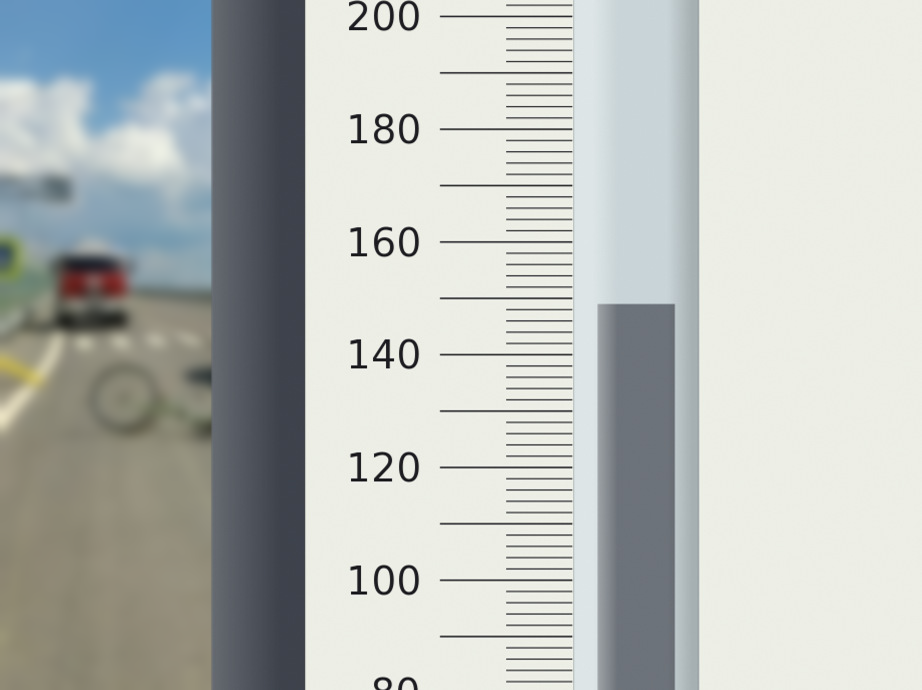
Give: 149,mmHg
